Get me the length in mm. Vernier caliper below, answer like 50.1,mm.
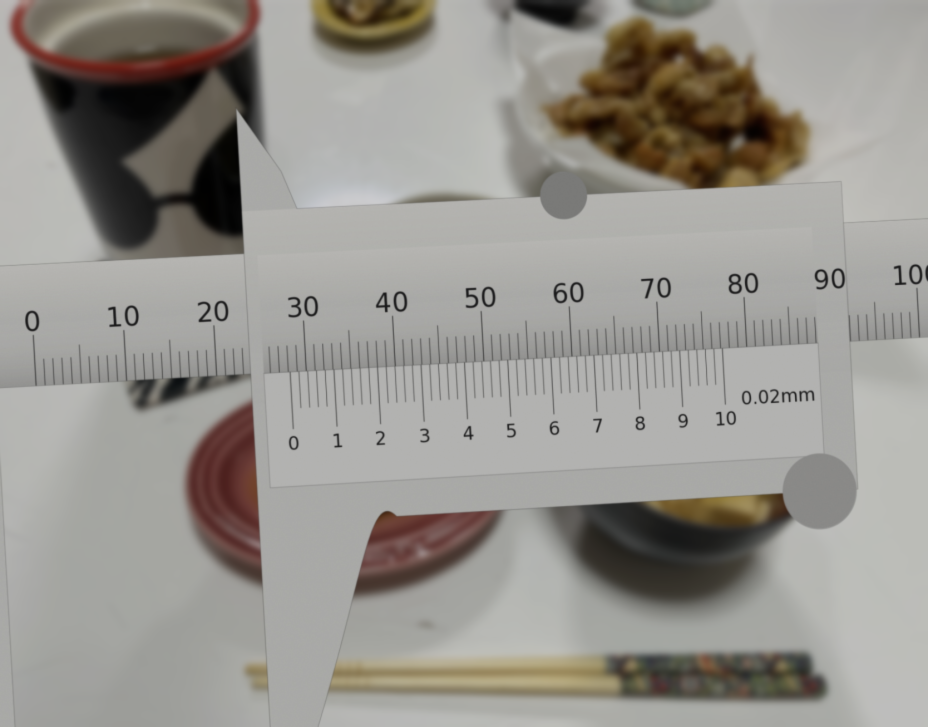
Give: 28.2,mm
